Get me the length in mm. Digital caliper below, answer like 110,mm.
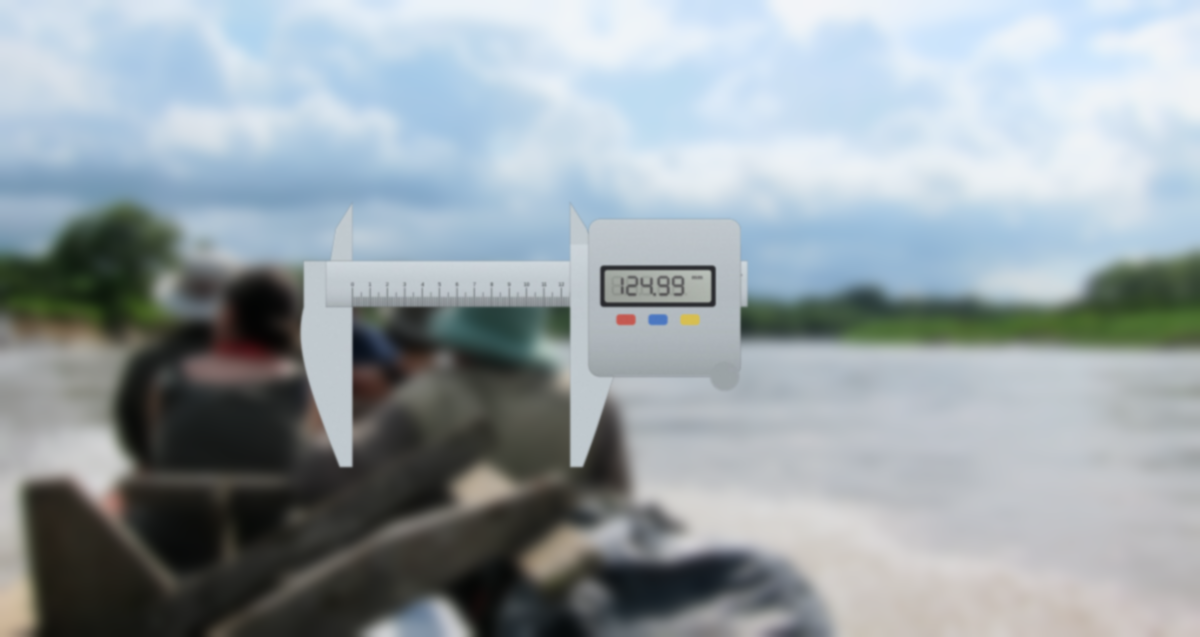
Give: 124.99,mm
